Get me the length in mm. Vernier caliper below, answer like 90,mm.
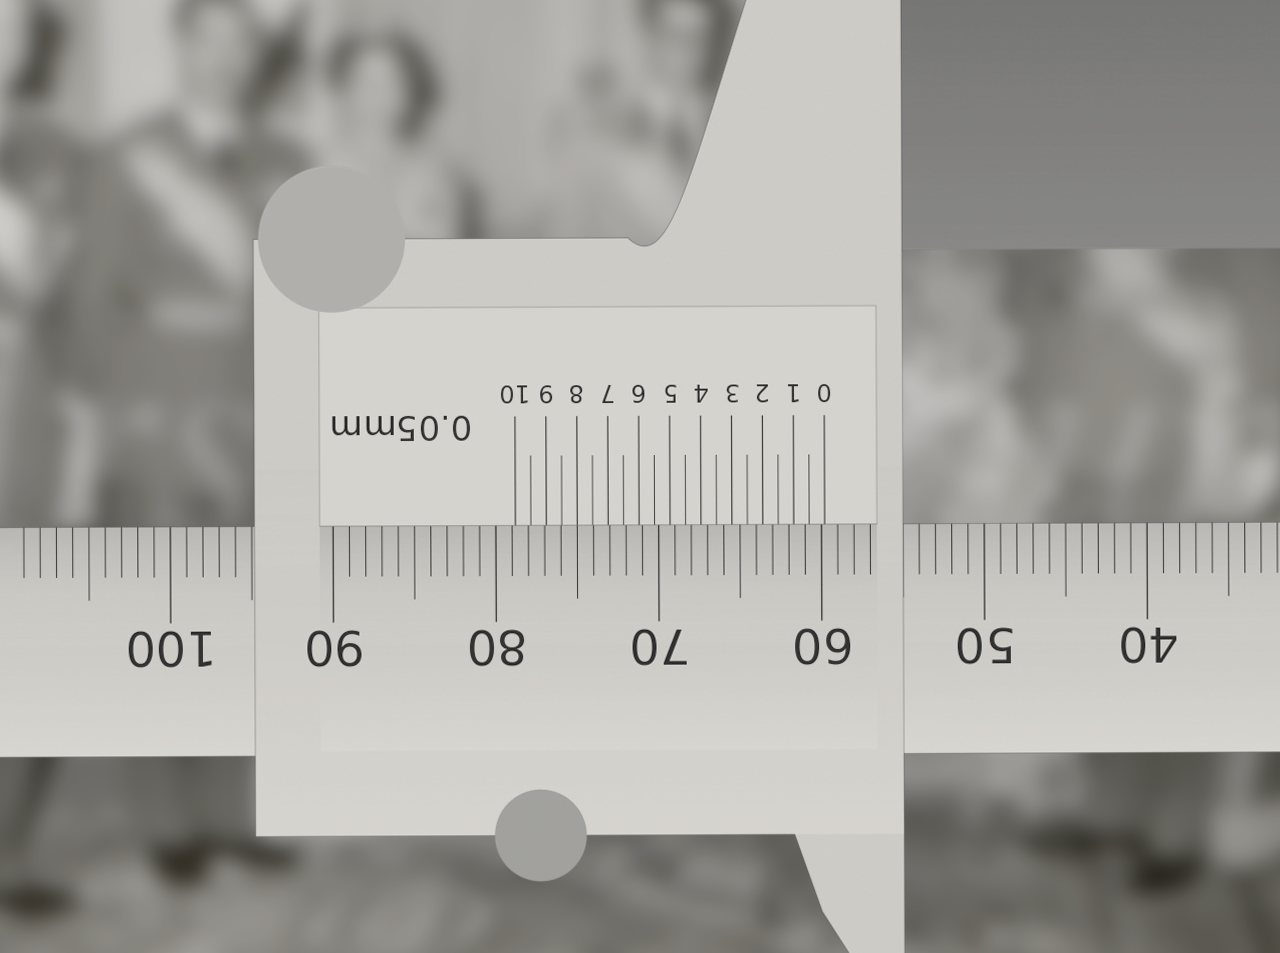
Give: 59.8,mm
